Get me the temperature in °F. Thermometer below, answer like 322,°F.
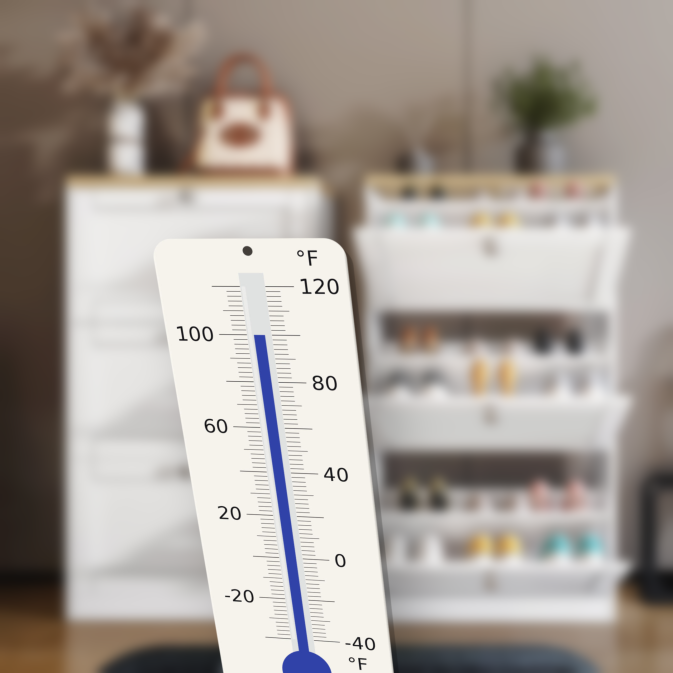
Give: 100,°F
